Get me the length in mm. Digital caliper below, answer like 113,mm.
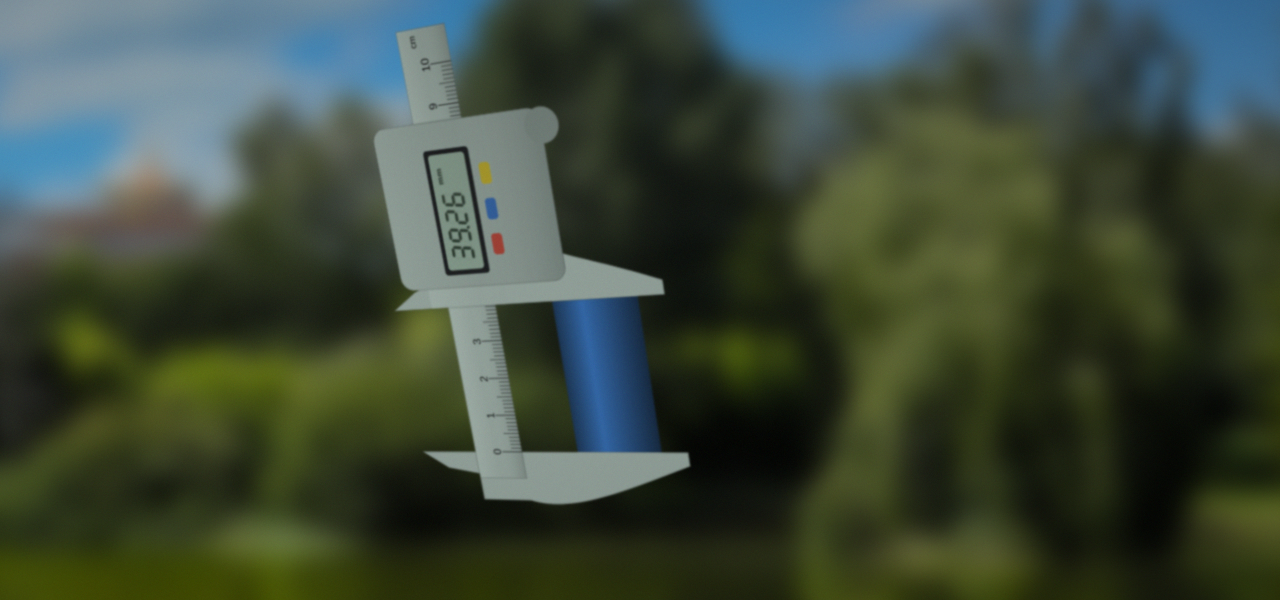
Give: 39.26,mm
